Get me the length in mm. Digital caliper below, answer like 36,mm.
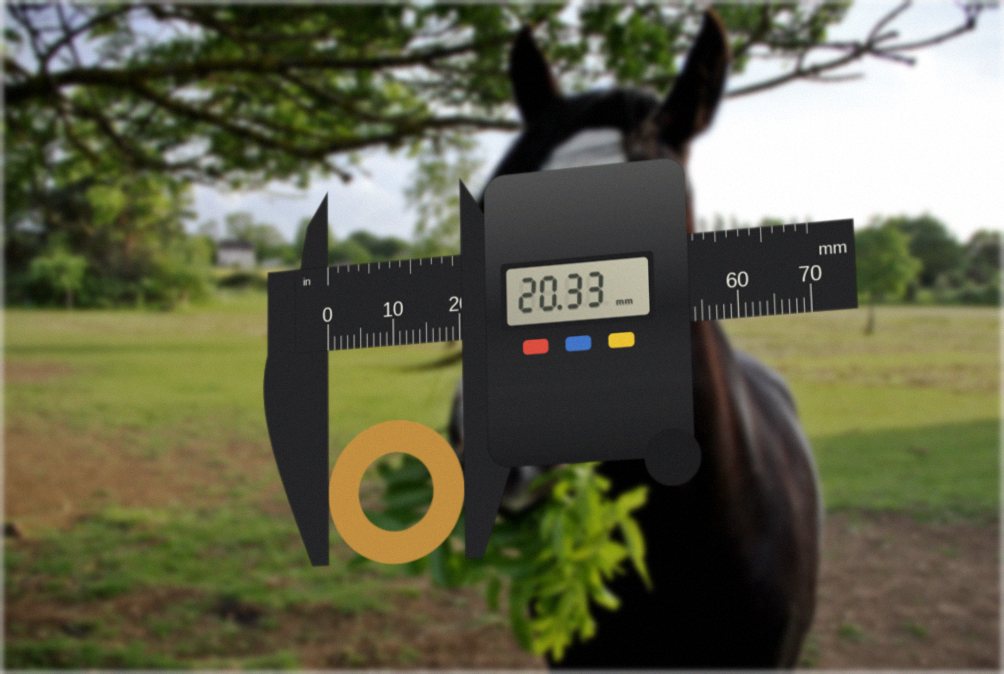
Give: 20.33,mm
